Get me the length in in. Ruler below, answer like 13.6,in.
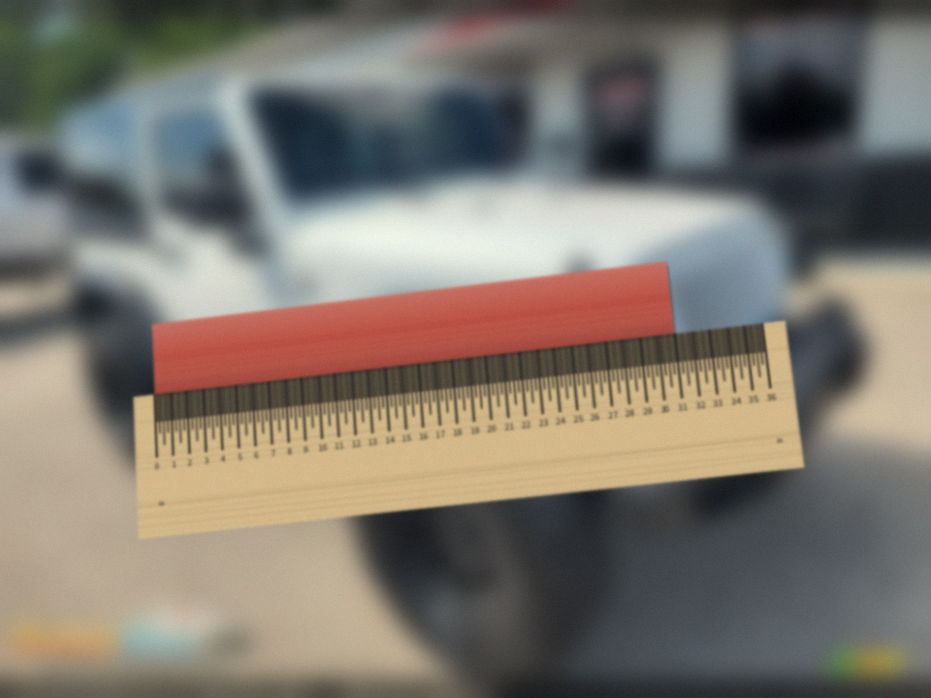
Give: 31,in
